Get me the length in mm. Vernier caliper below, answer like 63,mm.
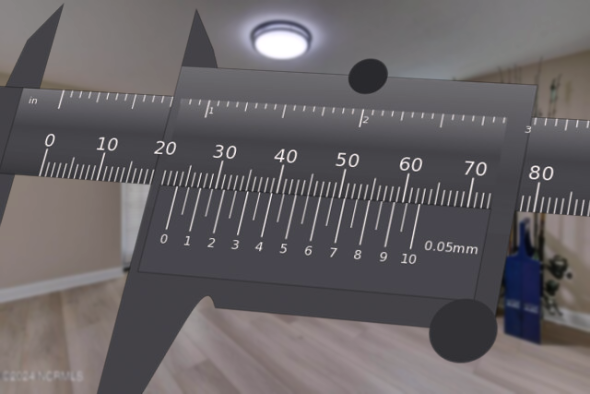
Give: 23.6,mm
